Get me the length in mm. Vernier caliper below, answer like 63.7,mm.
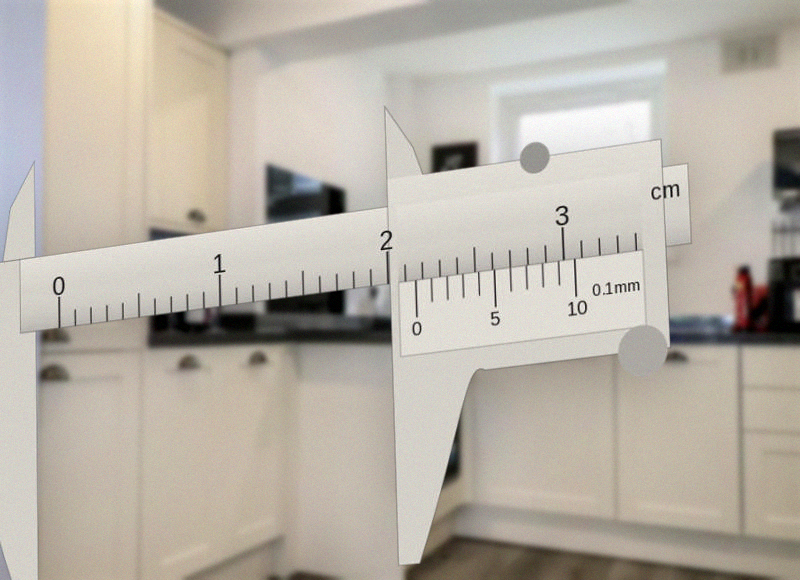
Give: 21.6,mm
